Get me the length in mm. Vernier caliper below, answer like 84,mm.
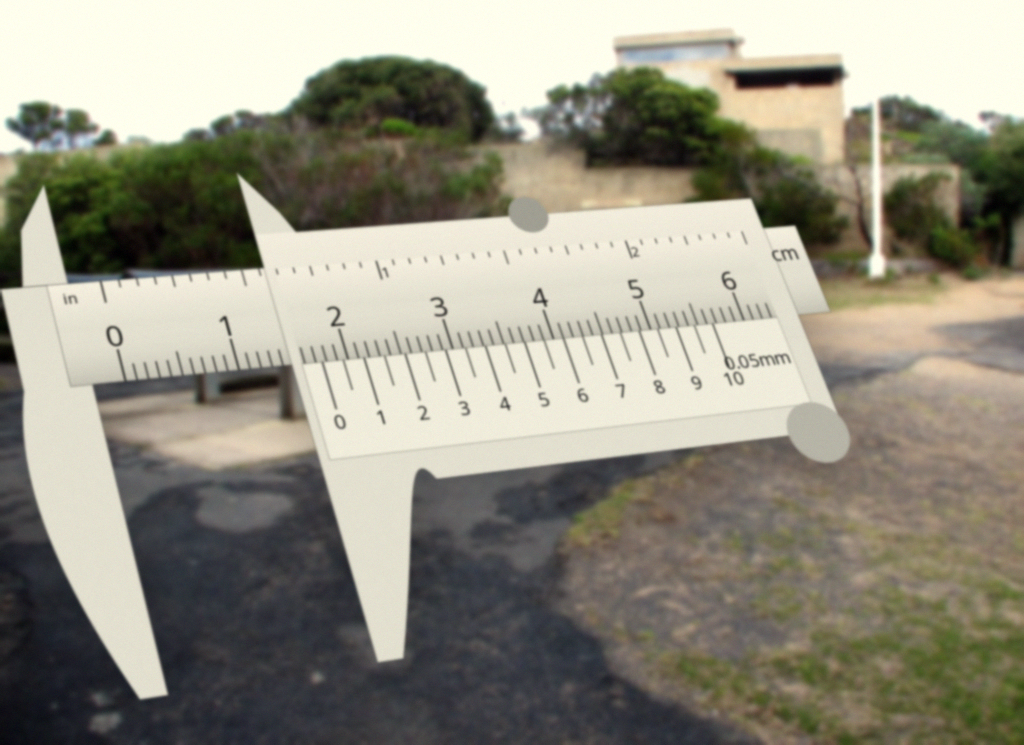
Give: 17.6,mm
